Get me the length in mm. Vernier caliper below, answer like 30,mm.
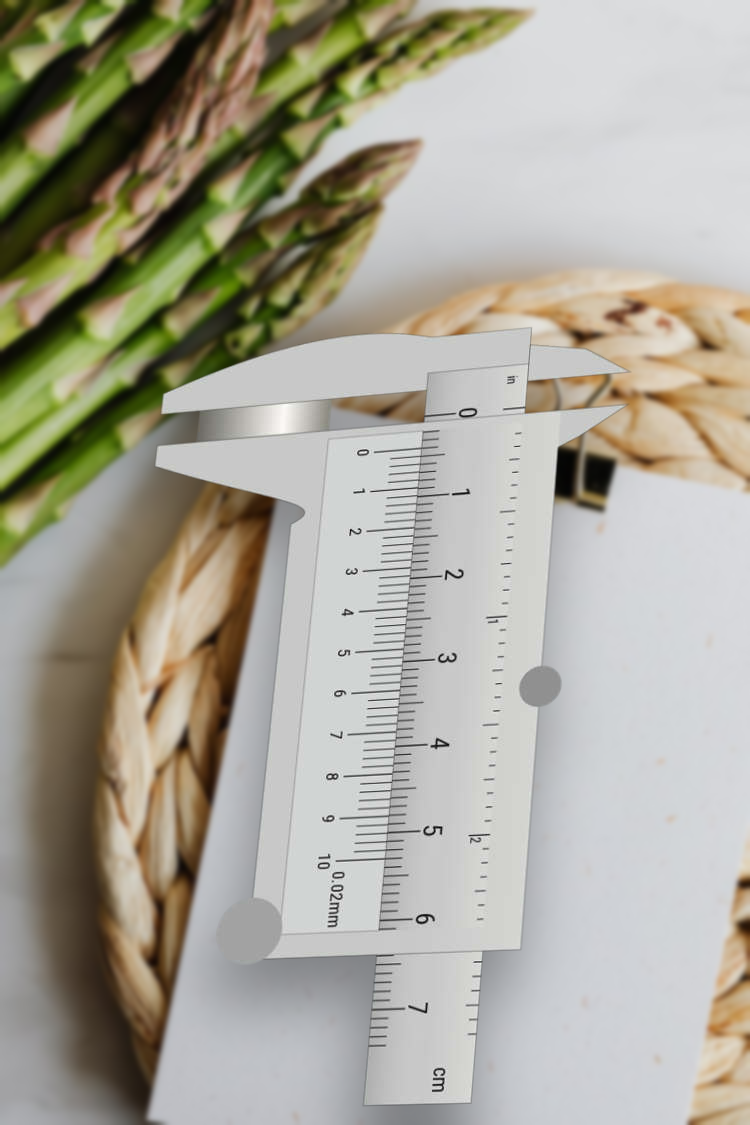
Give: 4.0,mm
